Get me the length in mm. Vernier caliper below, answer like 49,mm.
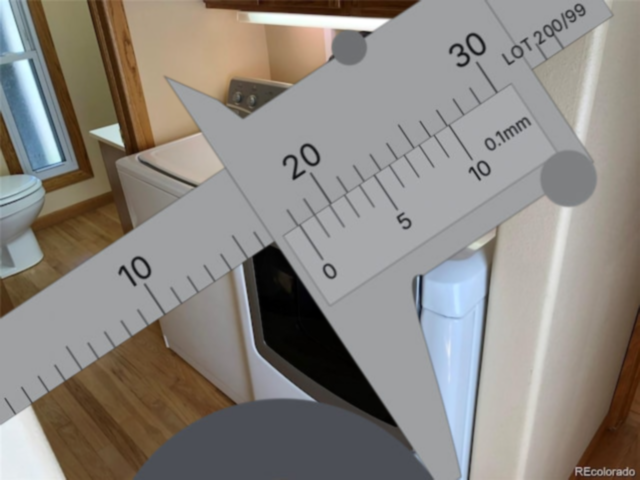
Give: 18.1,mm
